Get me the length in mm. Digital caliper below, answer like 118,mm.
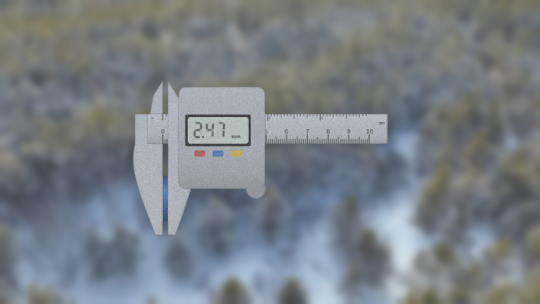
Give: 2.47,mm
